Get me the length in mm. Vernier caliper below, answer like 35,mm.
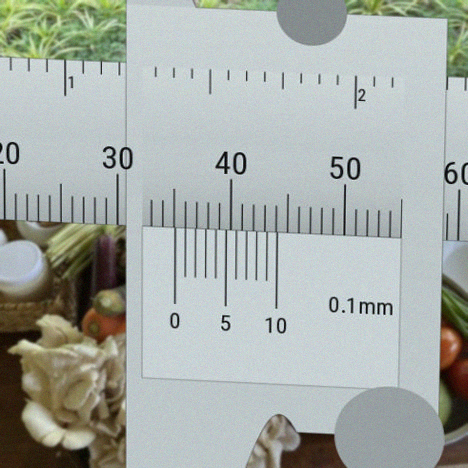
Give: 35.1,mm
